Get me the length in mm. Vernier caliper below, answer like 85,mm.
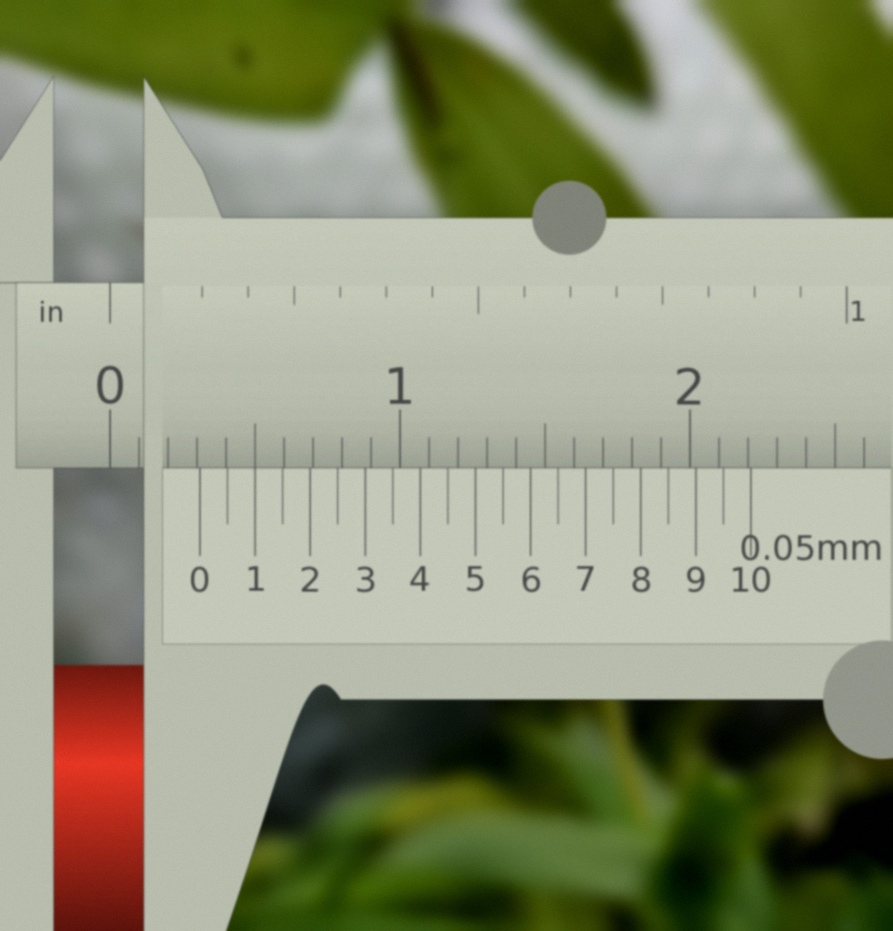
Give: 3.10,mm
